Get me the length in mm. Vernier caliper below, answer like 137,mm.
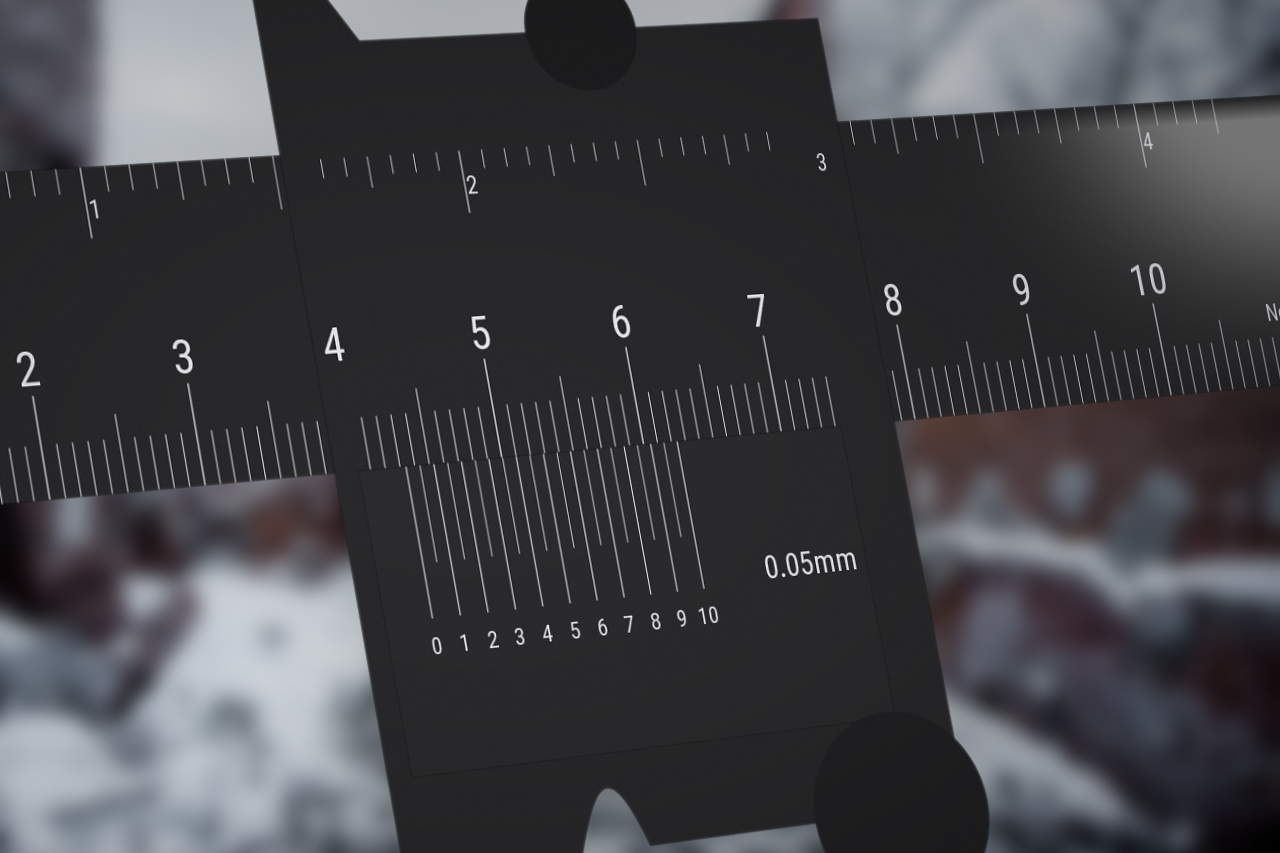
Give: 43.4,mm
